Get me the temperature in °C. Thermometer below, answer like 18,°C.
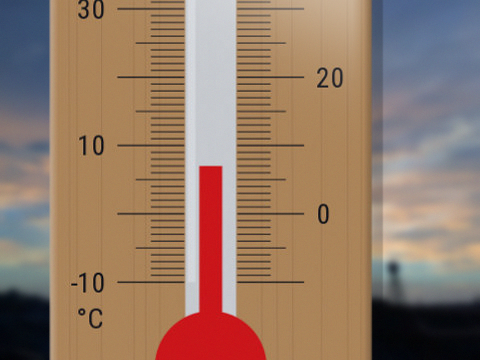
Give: 7,°C
